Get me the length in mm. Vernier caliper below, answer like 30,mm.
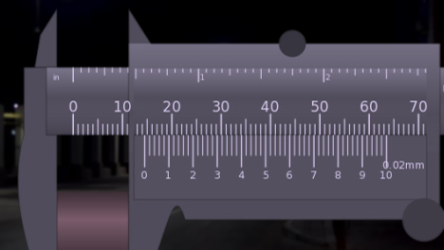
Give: 14.5,mm
